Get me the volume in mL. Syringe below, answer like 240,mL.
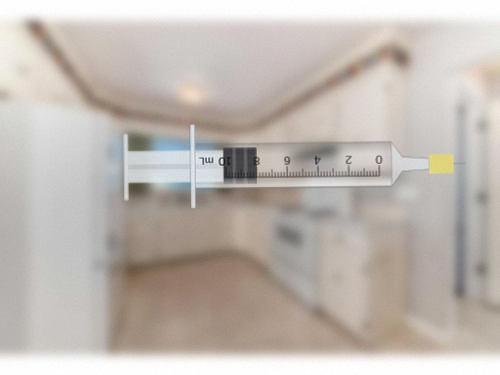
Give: 8,mL
